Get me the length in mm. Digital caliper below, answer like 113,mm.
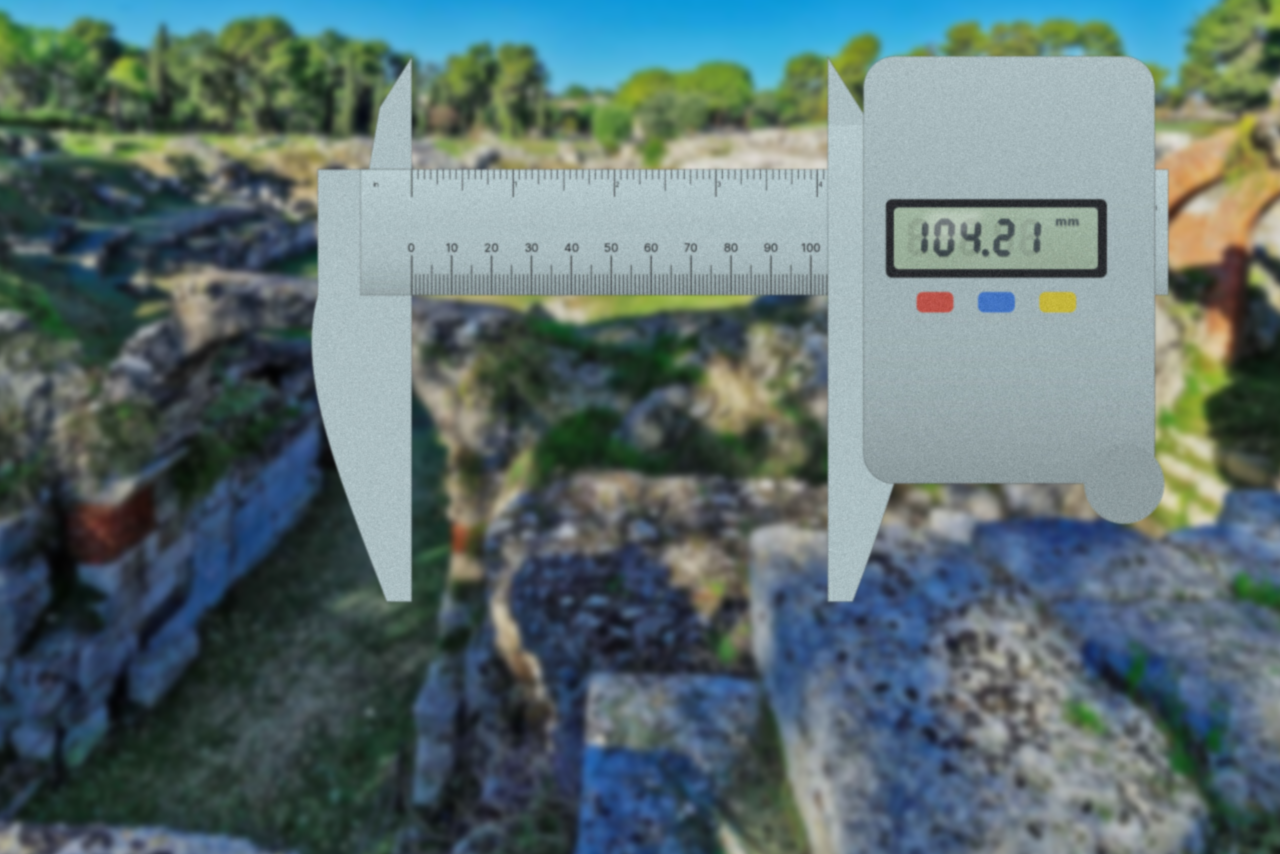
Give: 104.21,mm
